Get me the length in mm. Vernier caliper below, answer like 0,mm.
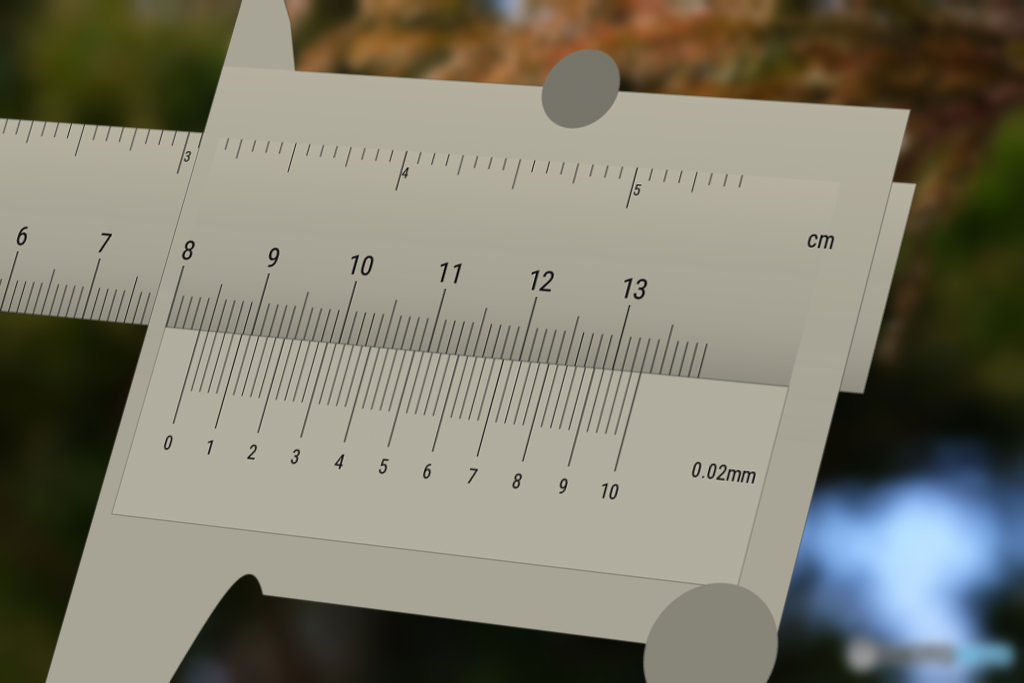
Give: 84.0,mm
